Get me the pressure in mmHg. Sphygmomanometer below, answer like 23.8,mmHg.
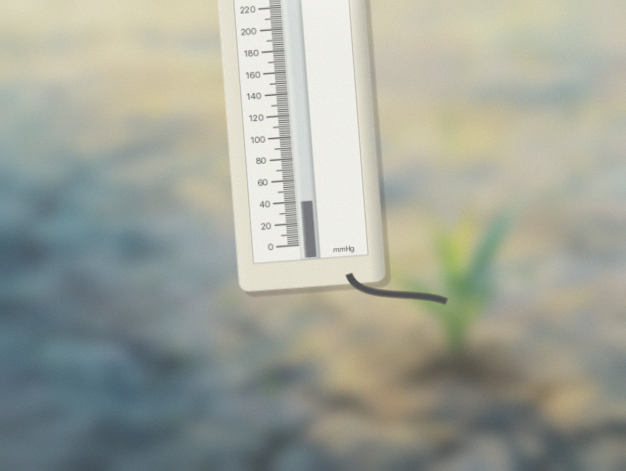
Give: 40,mmHg
